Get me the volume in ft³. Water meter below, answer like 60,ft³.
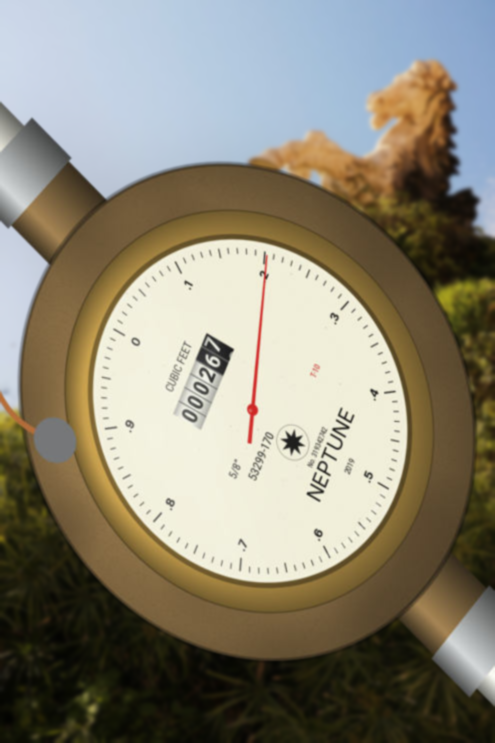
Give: 267.20,ft³
